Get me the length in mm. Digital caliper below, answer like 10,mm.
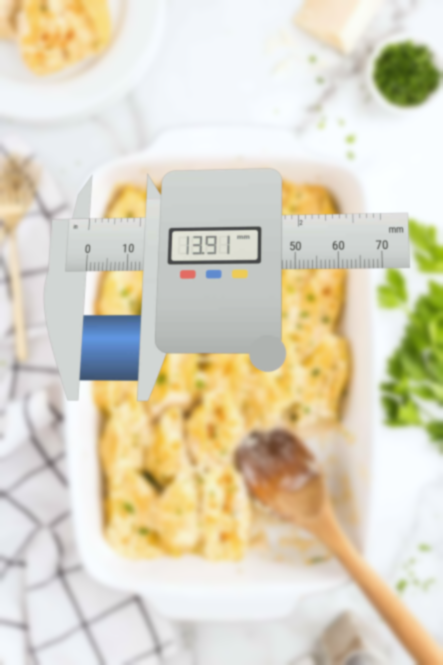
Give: 13.91,mm
